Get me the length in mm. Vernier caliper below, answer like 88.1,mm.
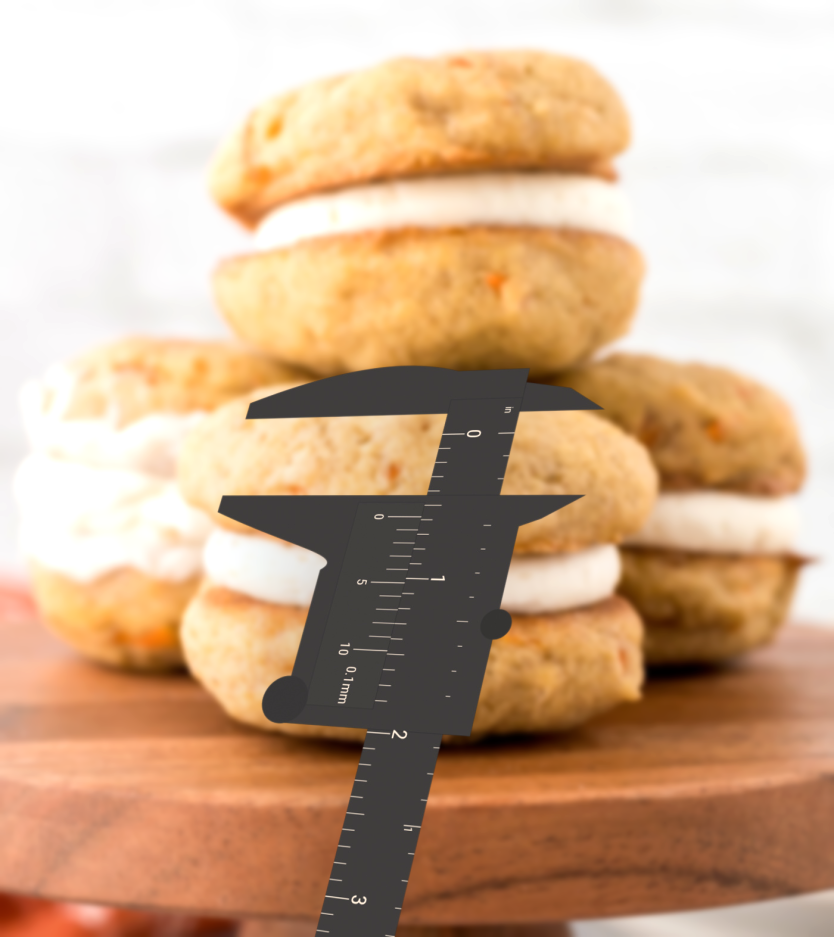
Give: 5.8,mm
